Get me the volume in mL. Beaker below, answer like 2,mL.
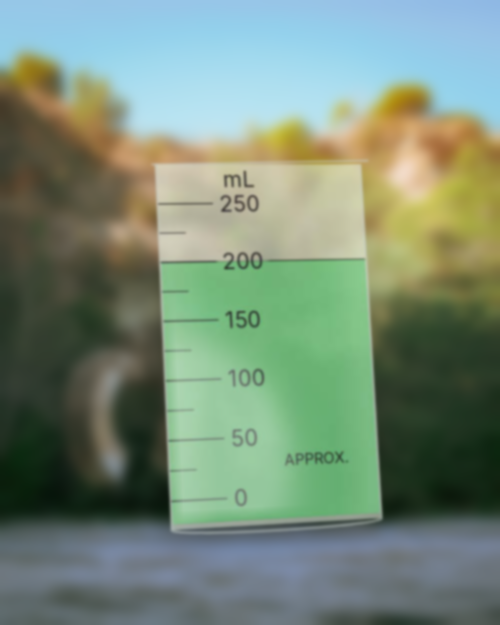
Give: 200,mL
